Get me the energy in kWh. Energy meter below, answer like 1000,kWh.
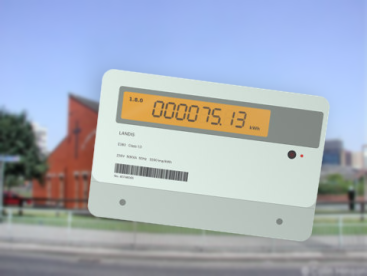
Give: 75.13,kWh
